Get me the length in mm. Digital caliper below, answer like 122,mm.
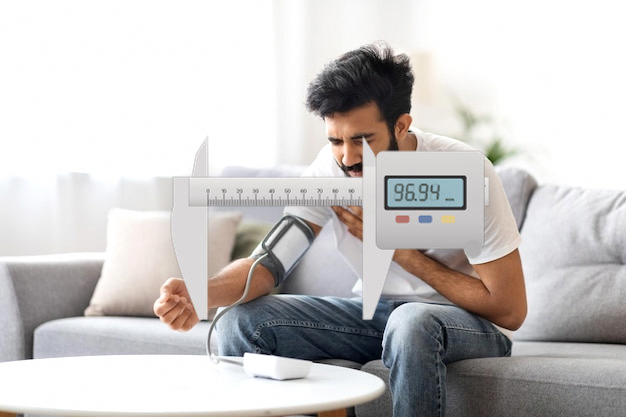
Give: 96.94,mm
